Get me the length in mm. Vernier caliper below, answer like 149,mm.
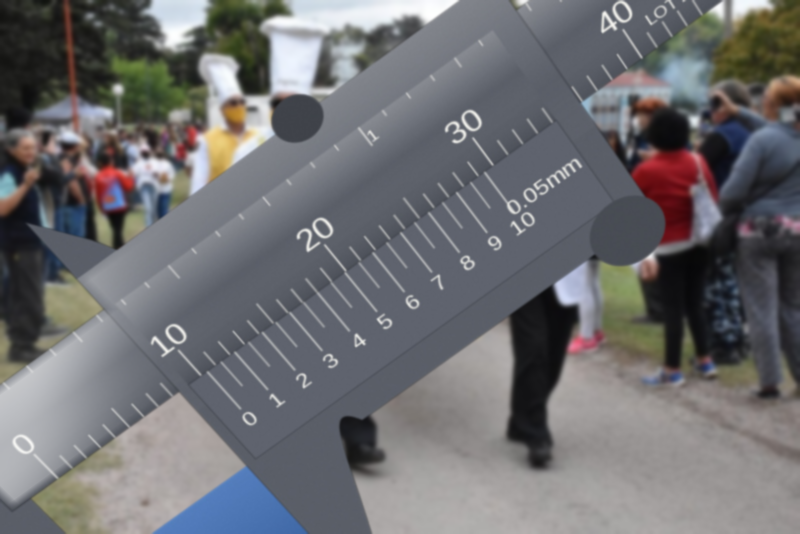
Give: 10.4,mm
